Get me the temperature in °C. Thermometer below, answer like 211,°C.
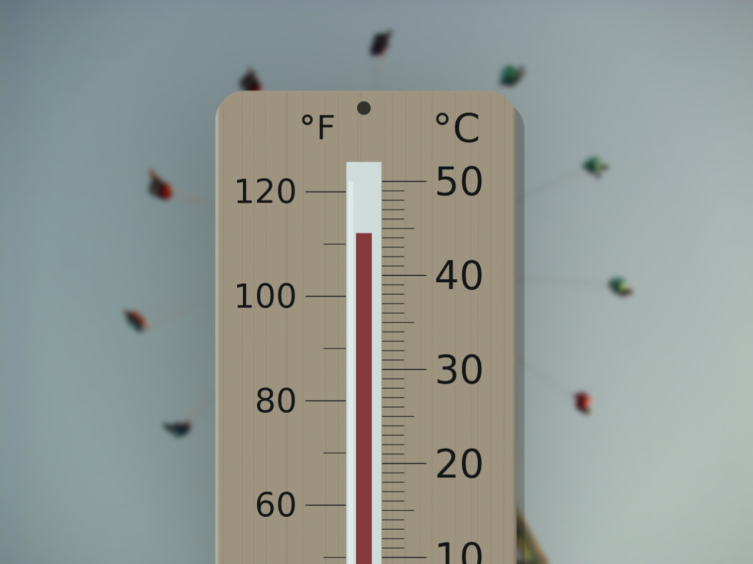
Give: 44.5,°C
